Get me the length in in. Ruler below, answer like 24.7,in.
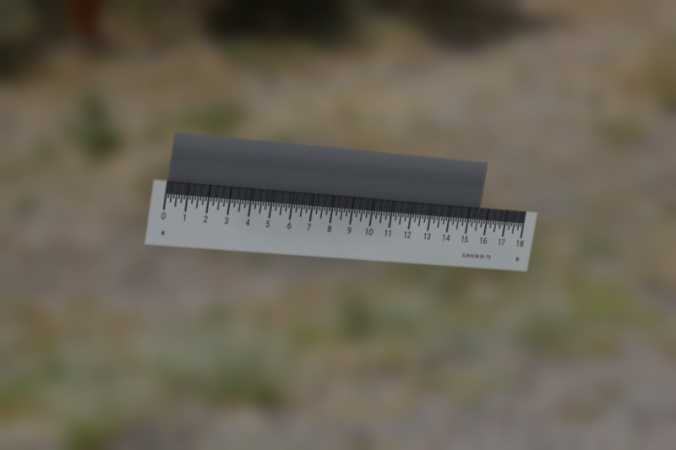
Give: 15.5,in
